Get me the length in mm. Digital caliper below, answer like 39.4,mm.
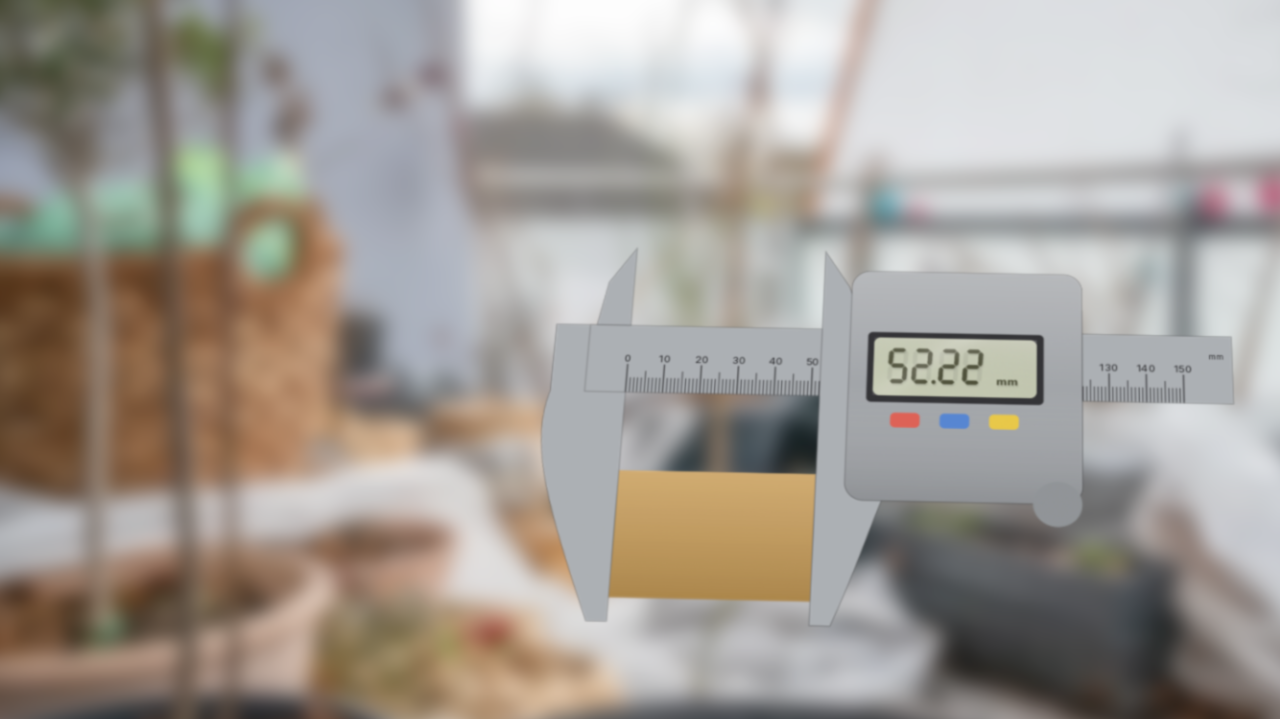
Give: 52.22,mm
